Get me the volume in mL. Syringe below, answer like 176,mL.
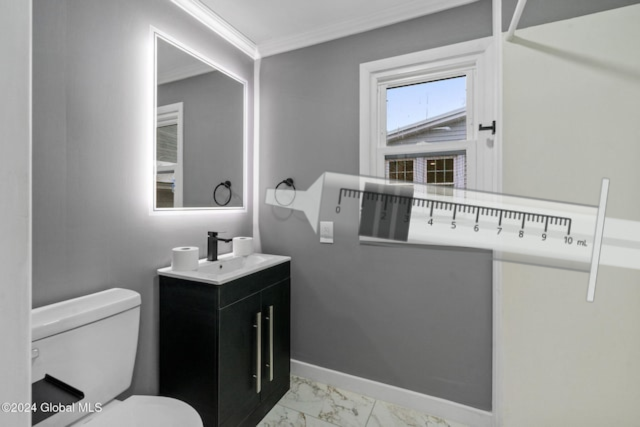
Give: 1,mL
